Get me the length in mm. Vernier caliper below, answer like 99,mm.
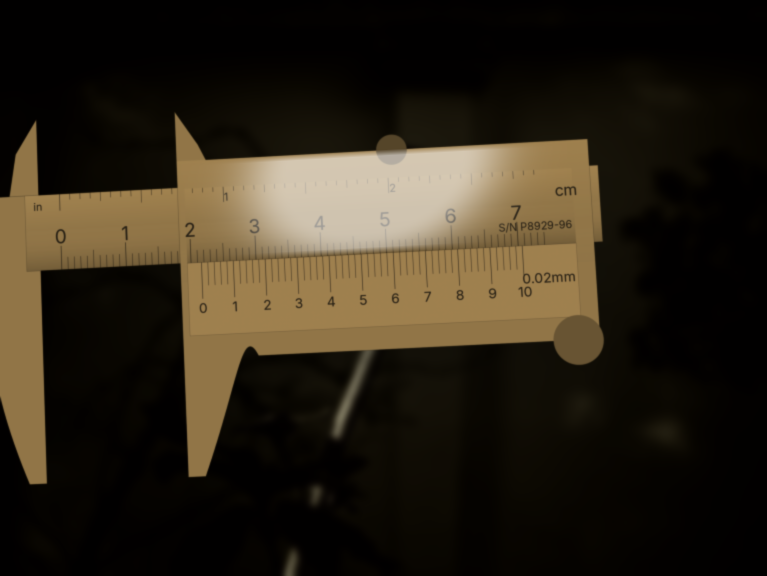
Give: 21.6,mm
